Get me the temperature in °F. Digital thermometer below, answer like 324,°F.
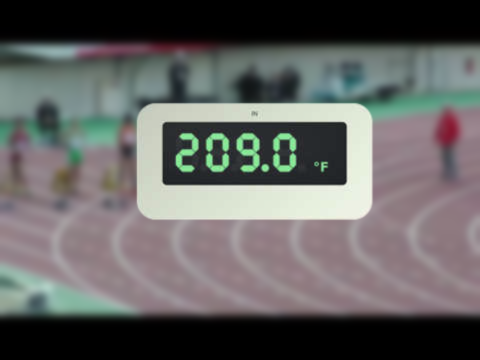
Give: 209.0,°F
